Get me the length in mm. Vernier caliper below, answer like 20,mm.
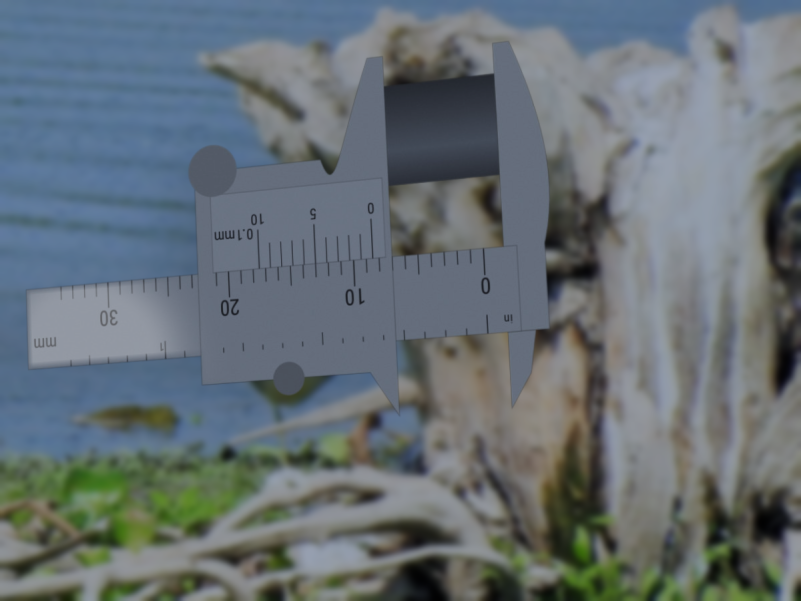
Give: 8.5,mm
